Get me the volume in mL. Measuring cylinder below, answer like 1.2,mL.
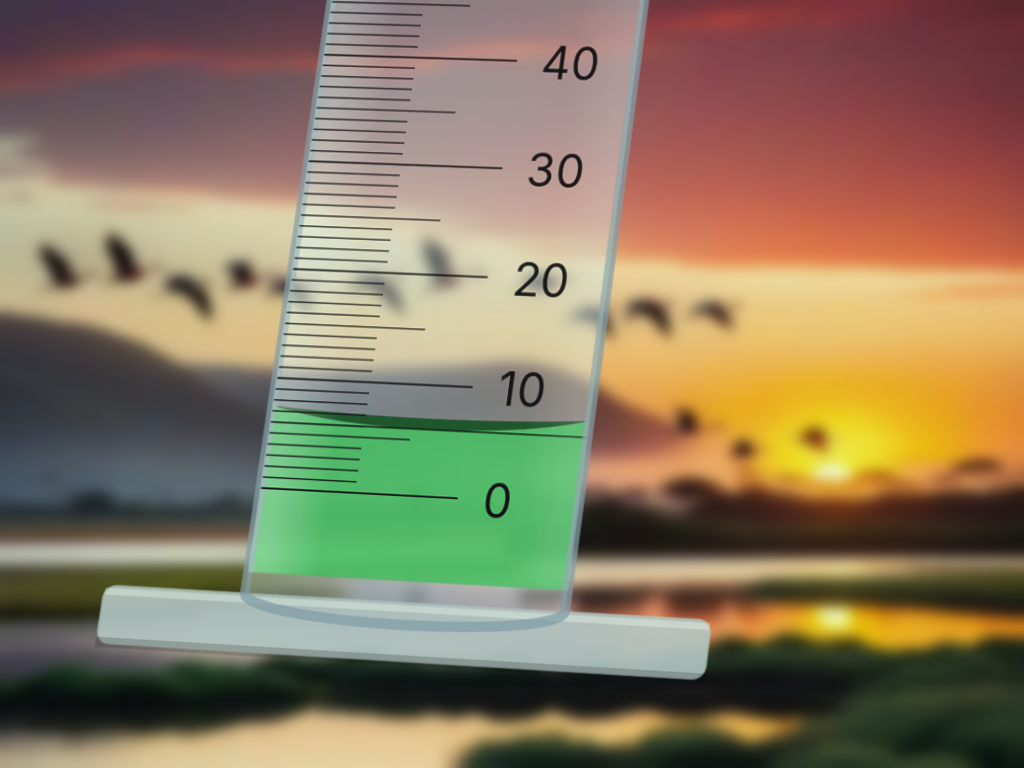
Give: 6,mL
